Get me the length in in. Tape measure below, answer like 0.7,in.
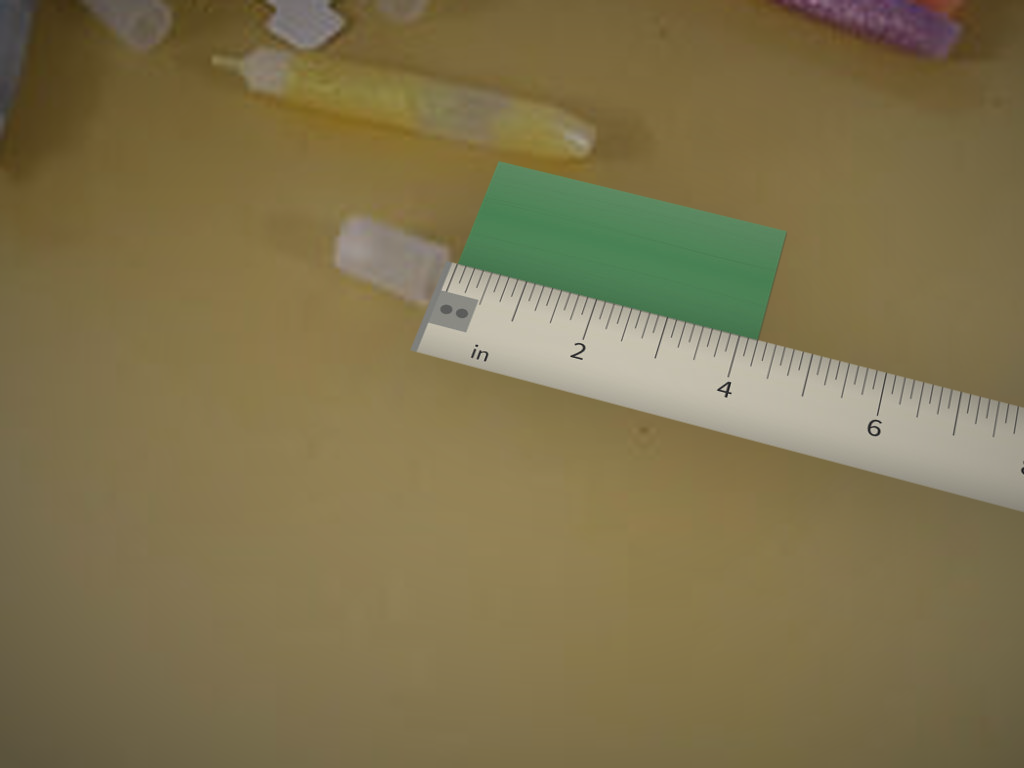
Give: 4.25,in
